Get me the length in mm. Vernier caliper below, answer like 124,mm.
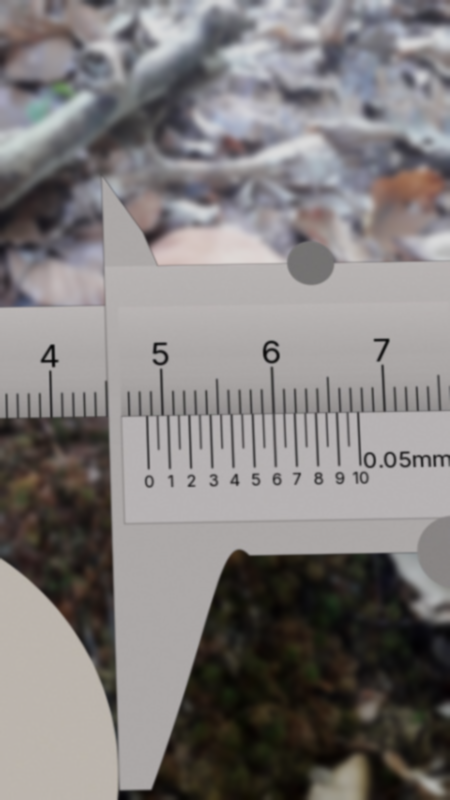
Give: 48.6,mm
